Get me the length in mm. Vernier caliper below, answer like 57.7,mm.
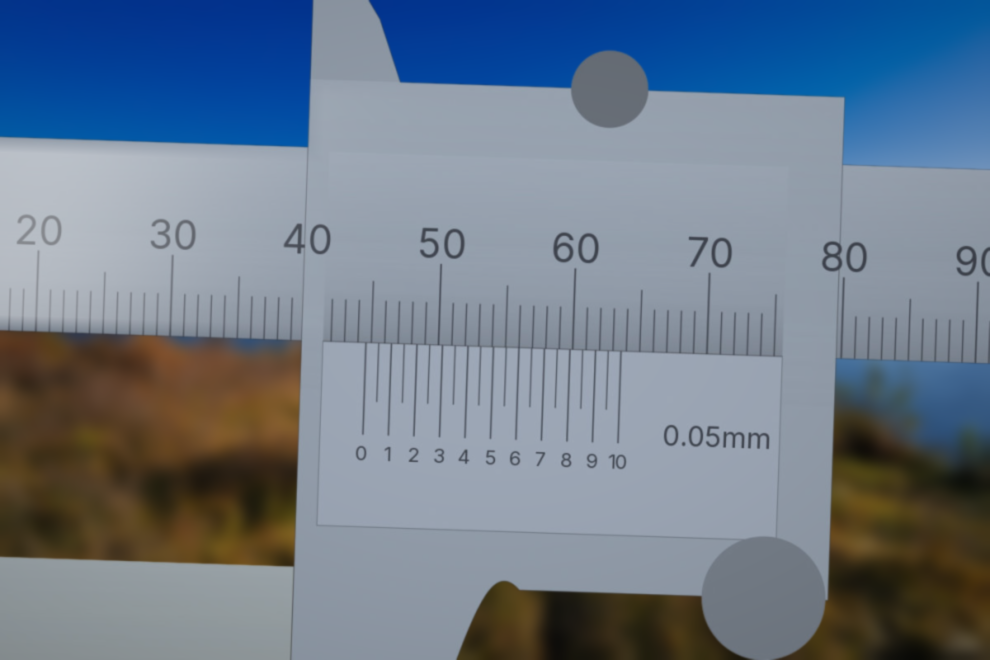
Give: 44.6,mm
